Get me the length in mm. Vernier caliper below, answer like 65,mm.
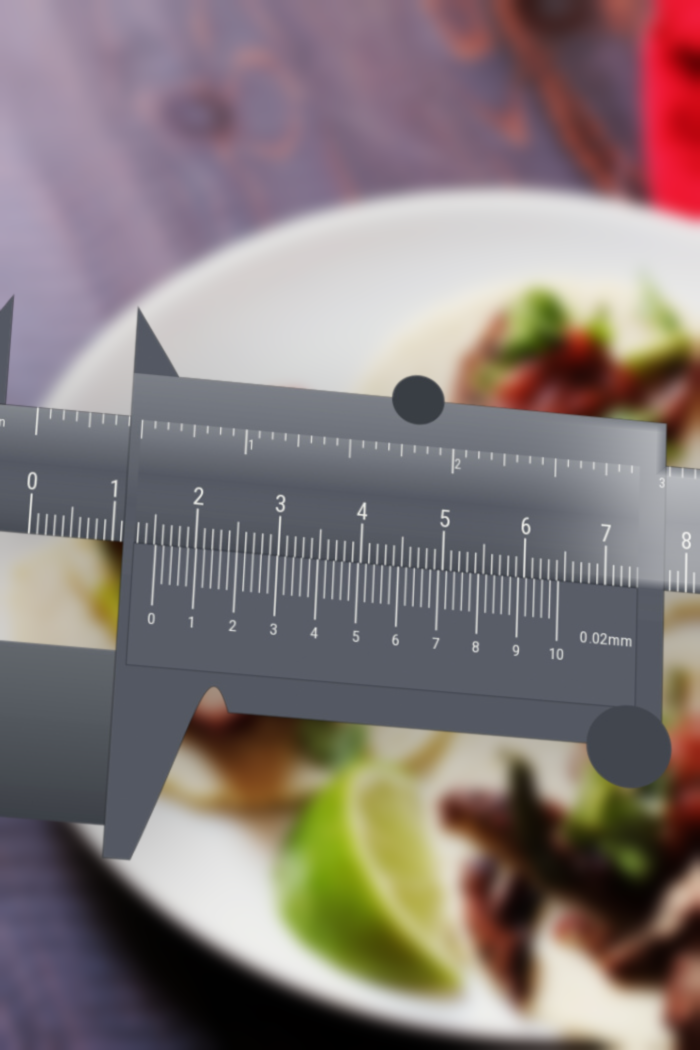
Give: 15.2,mm
